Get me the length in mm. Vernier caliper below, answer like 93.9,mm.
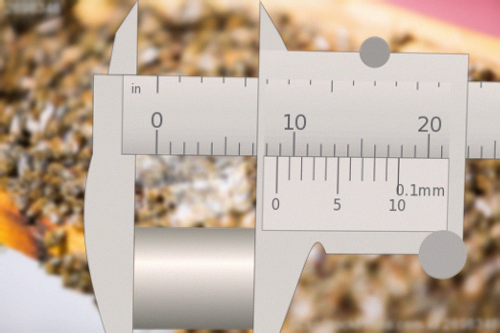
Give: 8.8,mm
